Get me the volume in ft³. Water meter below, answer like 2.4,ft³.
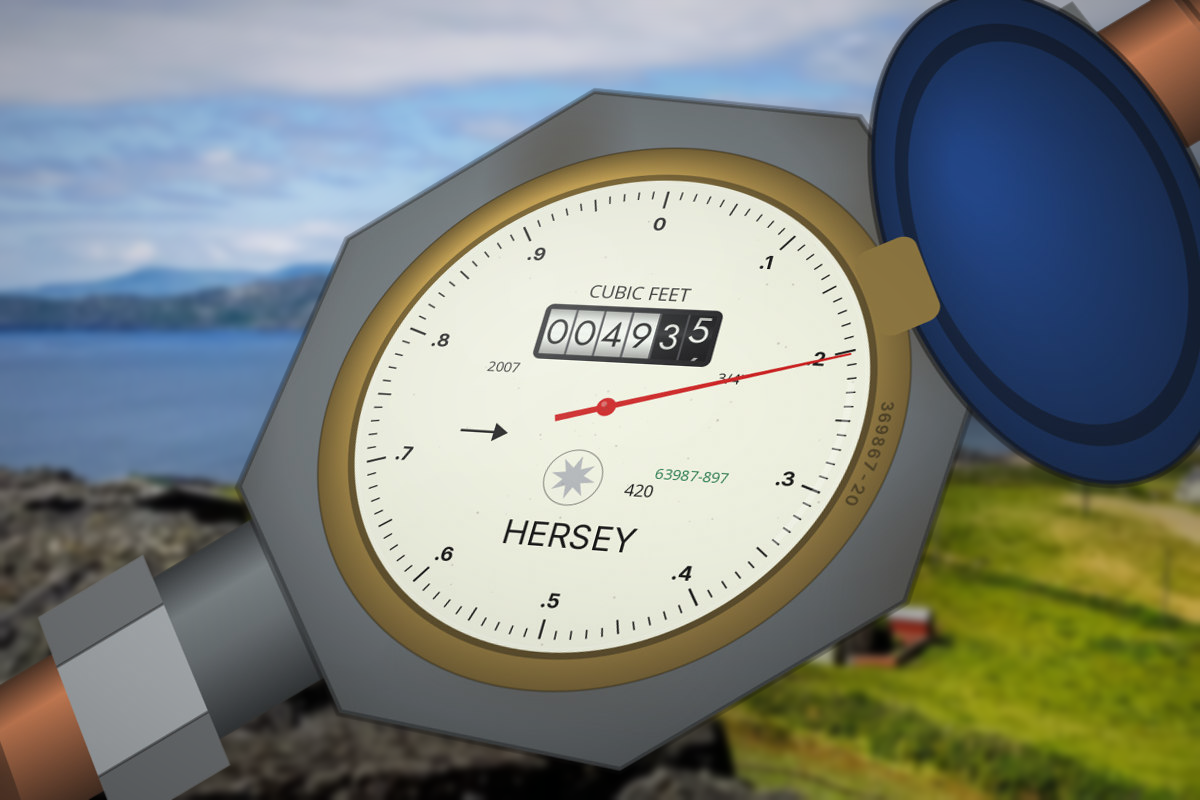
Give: 4935.20,ft³
